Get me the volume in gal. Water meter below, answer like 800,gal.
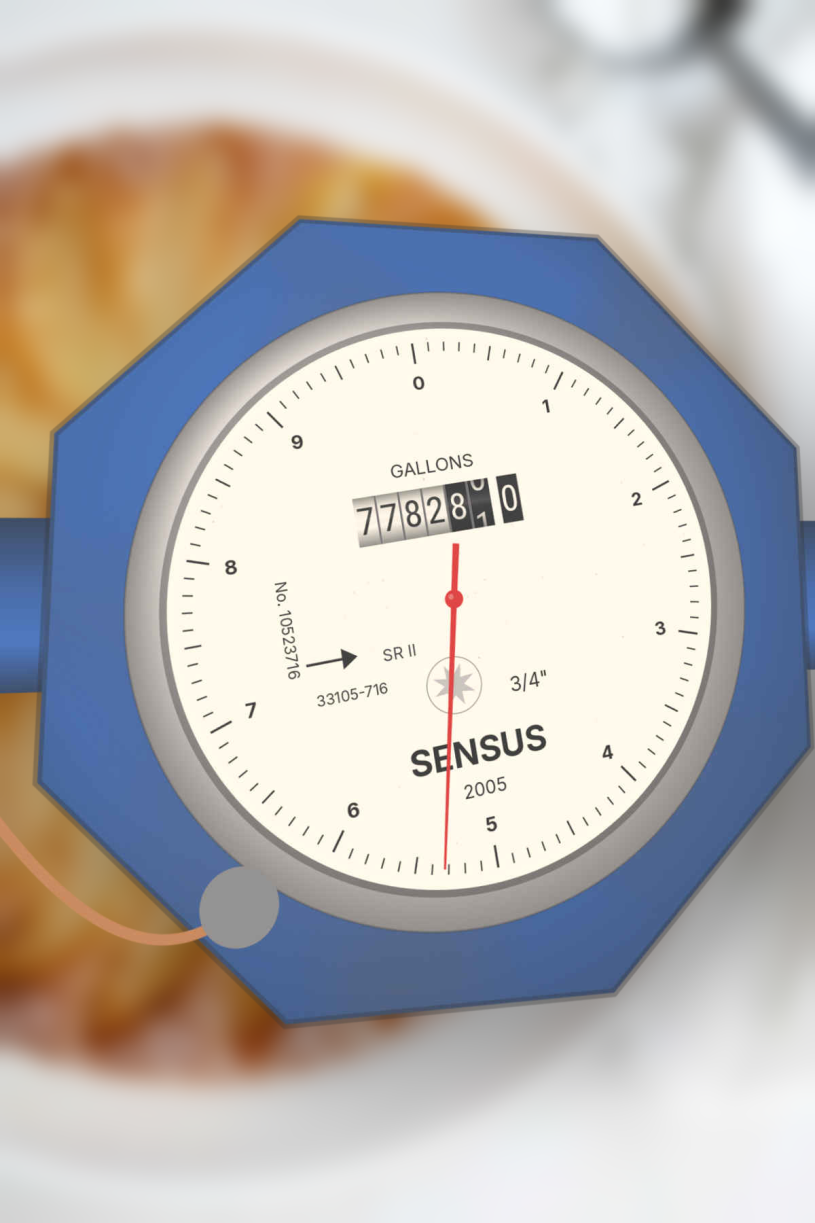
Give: 7782805.3,gal
